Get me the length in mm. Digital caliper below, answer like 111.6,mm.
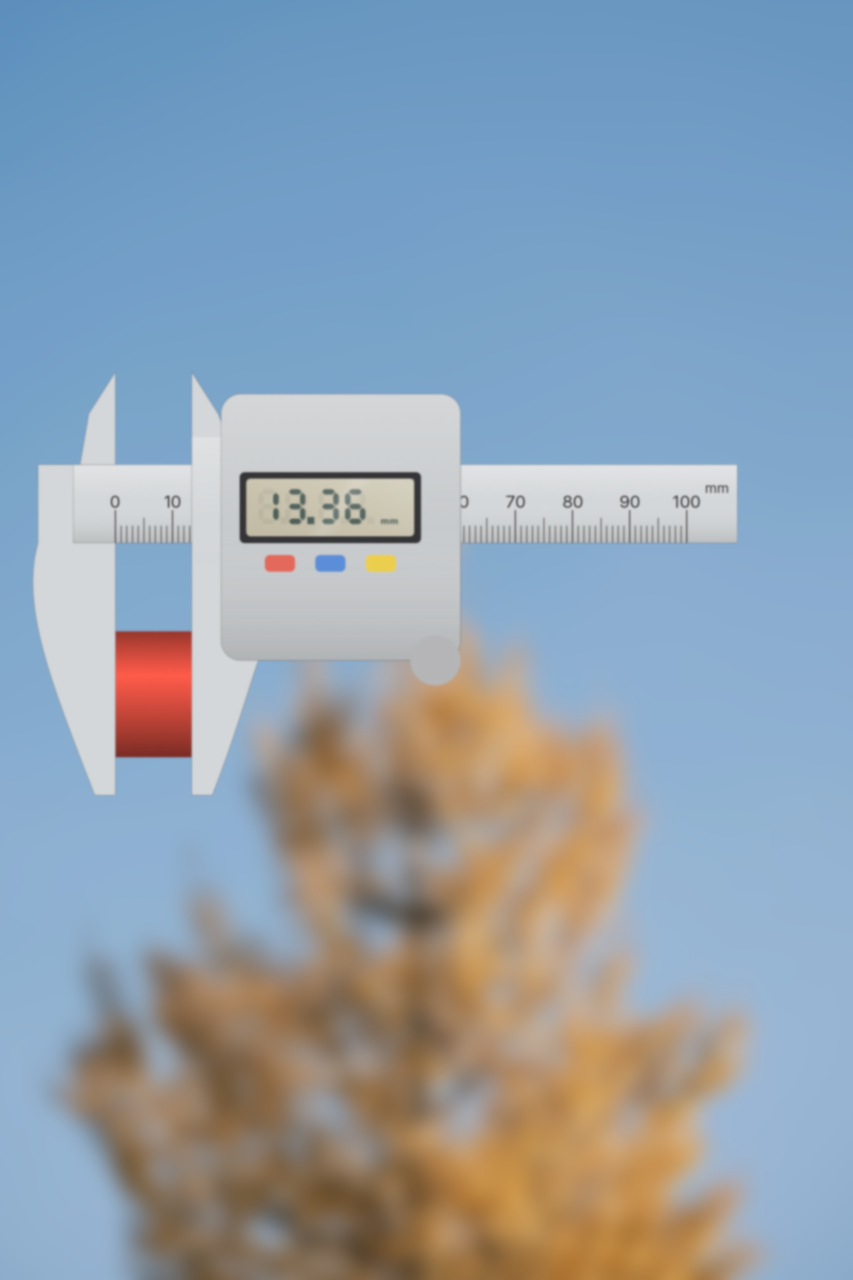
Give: 13.36,mm
